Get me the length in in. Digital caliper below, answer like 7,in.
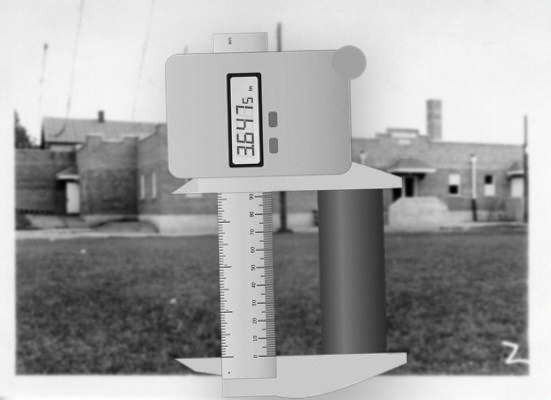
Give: 3.6475,in
